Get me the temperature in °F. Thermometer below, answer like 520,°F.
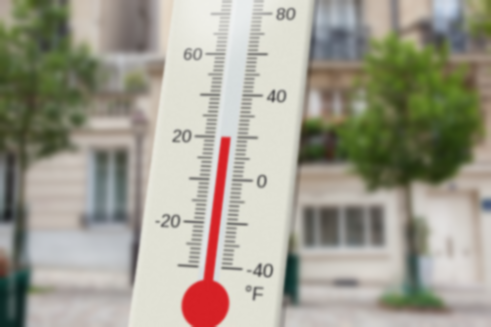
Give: 20,°F
